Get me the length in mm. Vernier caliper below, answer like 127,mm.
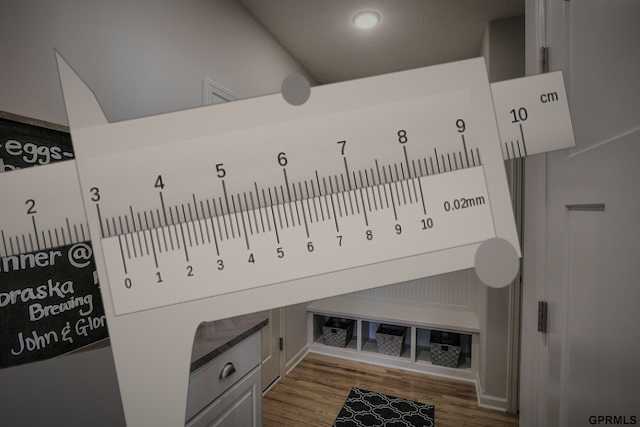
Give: 32.4,mm
